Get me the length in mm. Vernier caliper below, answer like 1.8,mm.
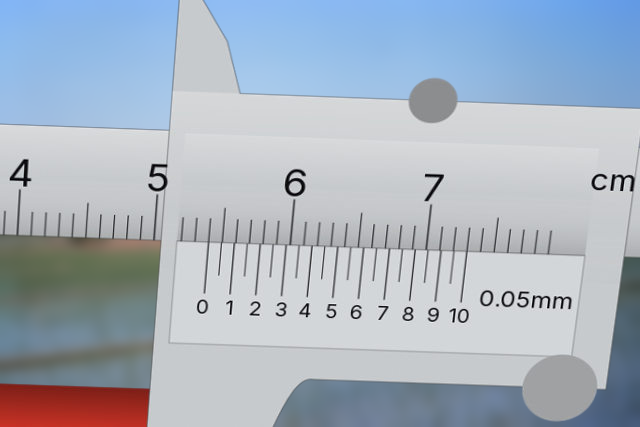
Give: 54.0,mm
